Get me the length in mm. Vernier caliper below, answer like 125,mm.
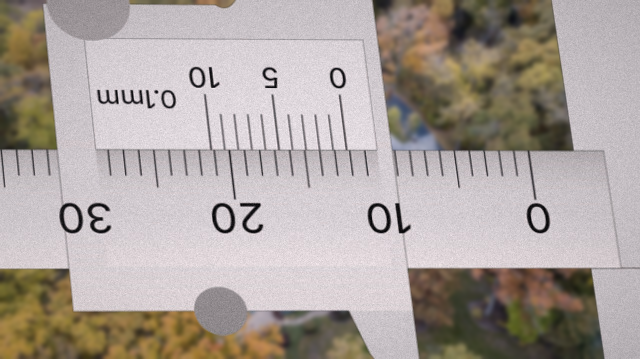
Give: 12.2,mm
